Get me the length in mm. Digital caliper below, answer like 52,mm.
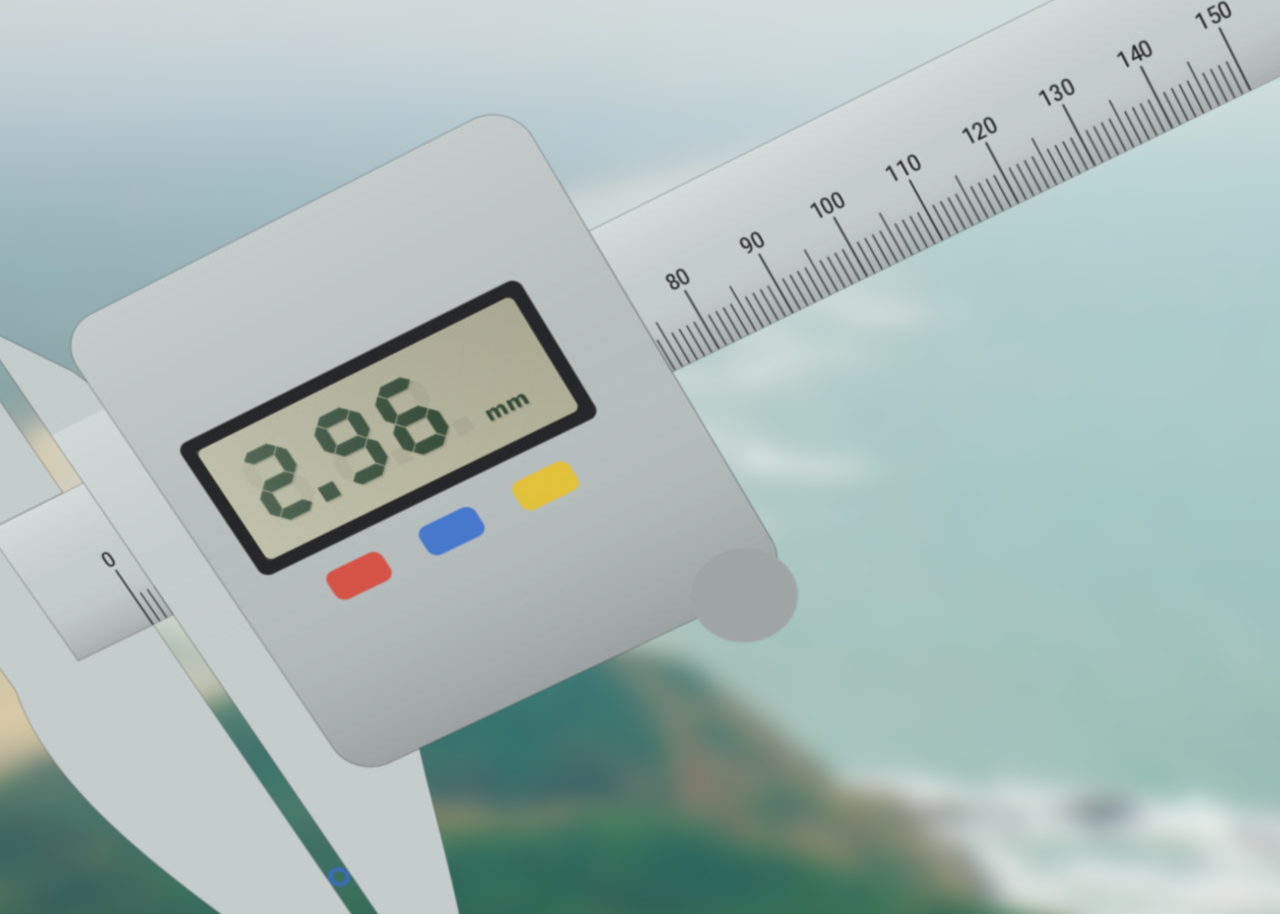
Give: 2.96,mm
